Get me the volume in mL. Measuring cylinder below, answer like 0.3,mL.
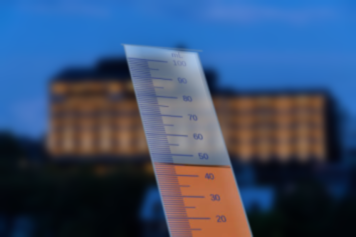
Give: 45,mL
